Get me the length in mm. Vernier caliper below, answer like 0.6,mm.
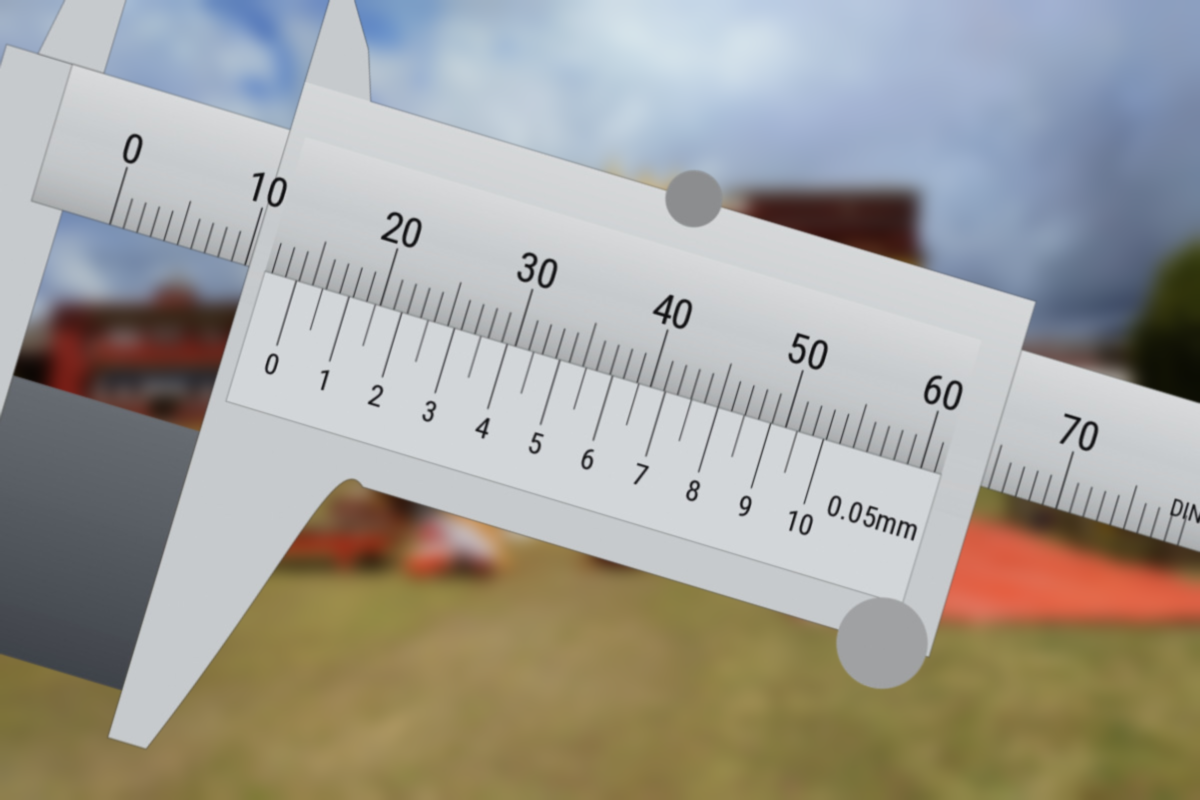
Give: 13.8,mm
